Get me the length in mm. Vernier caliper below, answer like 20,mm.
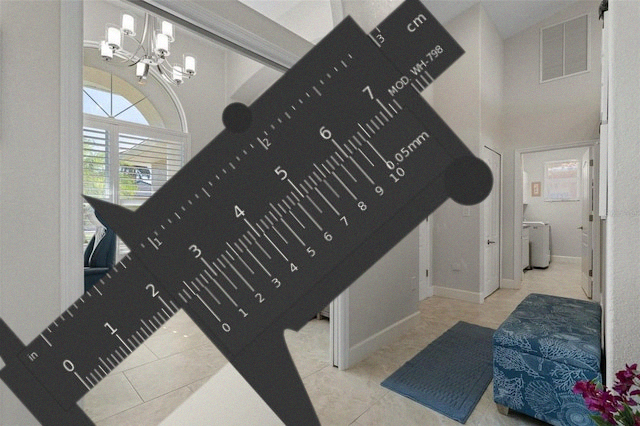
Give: 25.2,mm
